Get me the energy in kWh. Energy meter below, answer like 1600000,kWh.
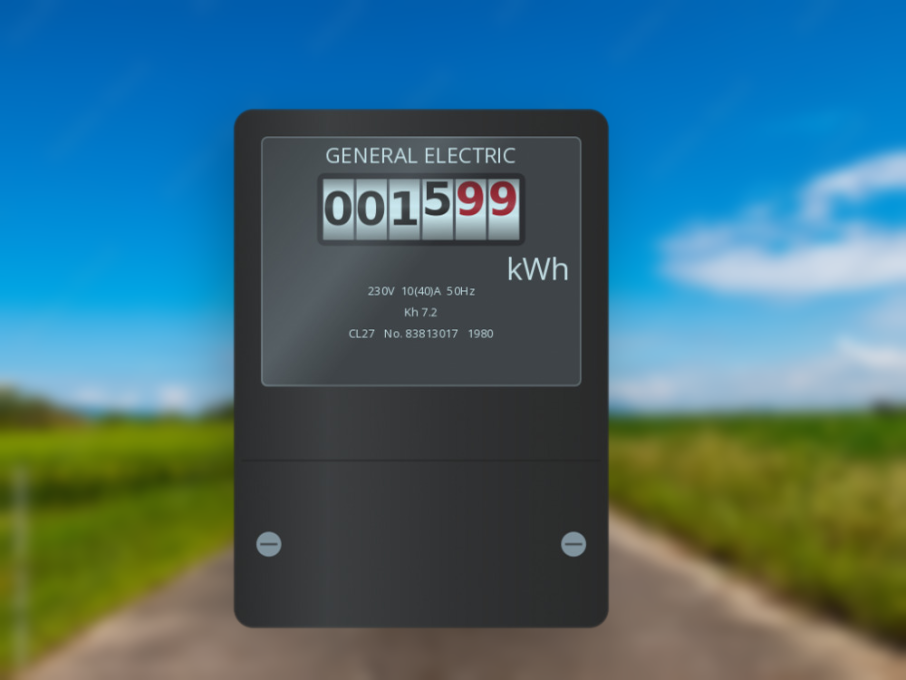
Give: 15.99,kWh
